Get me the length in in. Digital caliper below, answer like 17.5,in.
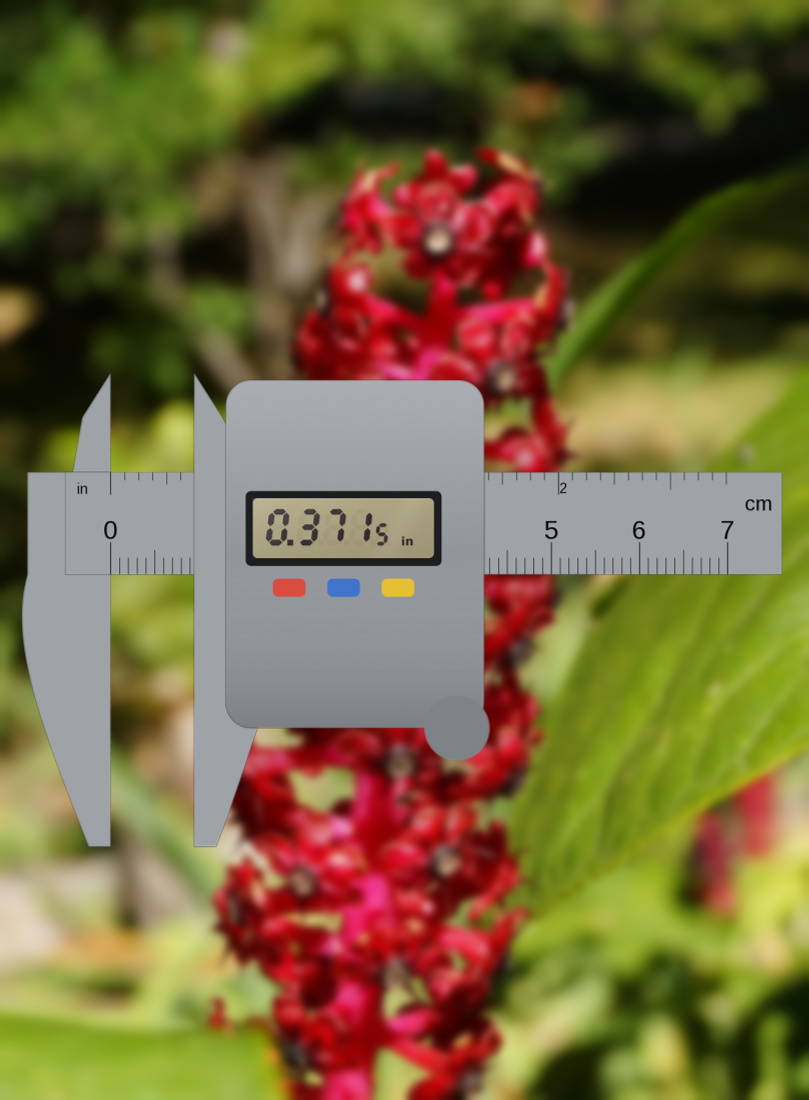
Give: 0.3715,in
